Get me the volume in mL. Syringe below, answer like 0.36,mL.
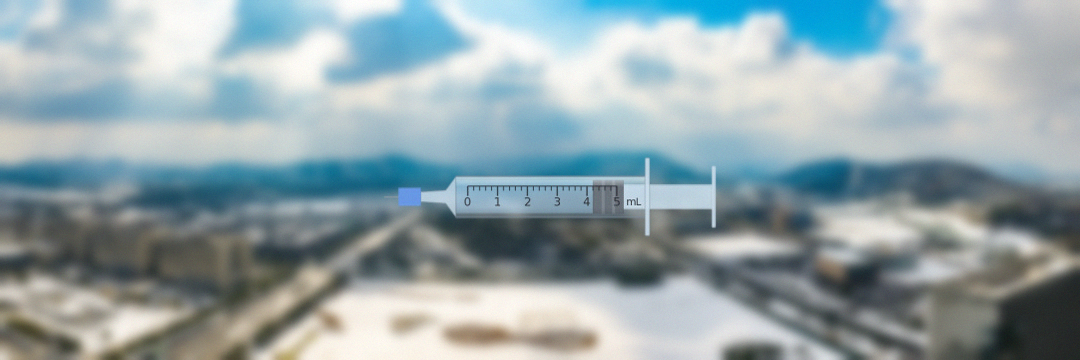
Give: 4.2,mL
